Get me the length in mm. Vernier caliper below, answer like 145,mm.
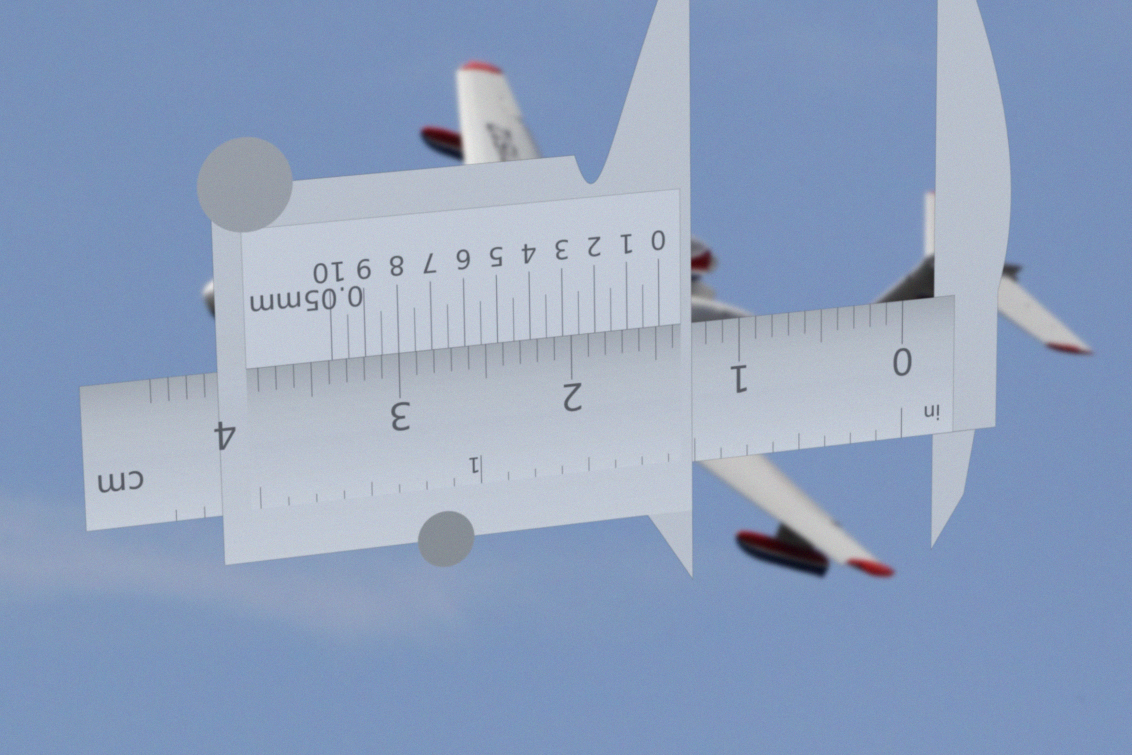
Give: 14.8,mm
